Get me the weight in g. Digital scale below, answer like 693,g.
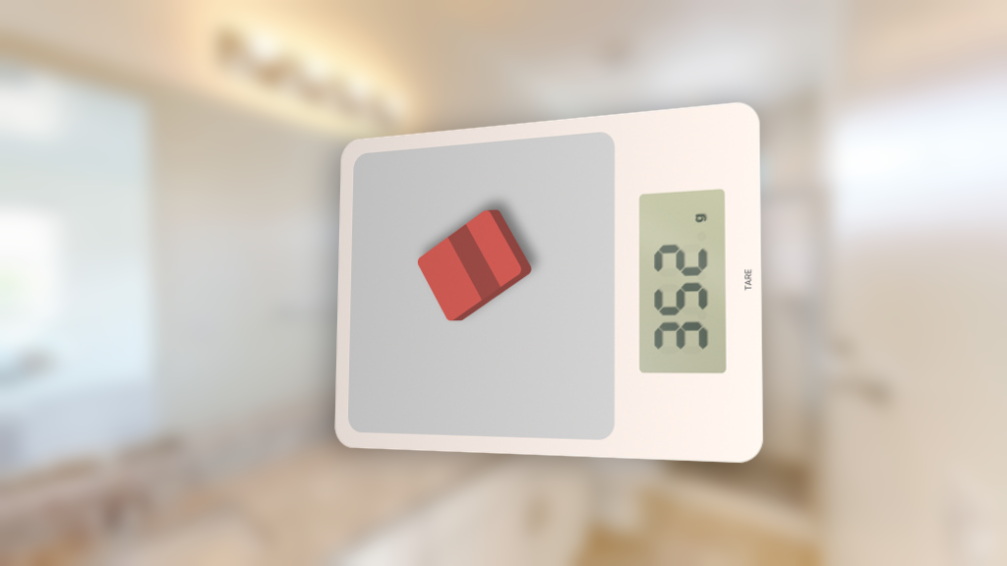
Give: 352,g
